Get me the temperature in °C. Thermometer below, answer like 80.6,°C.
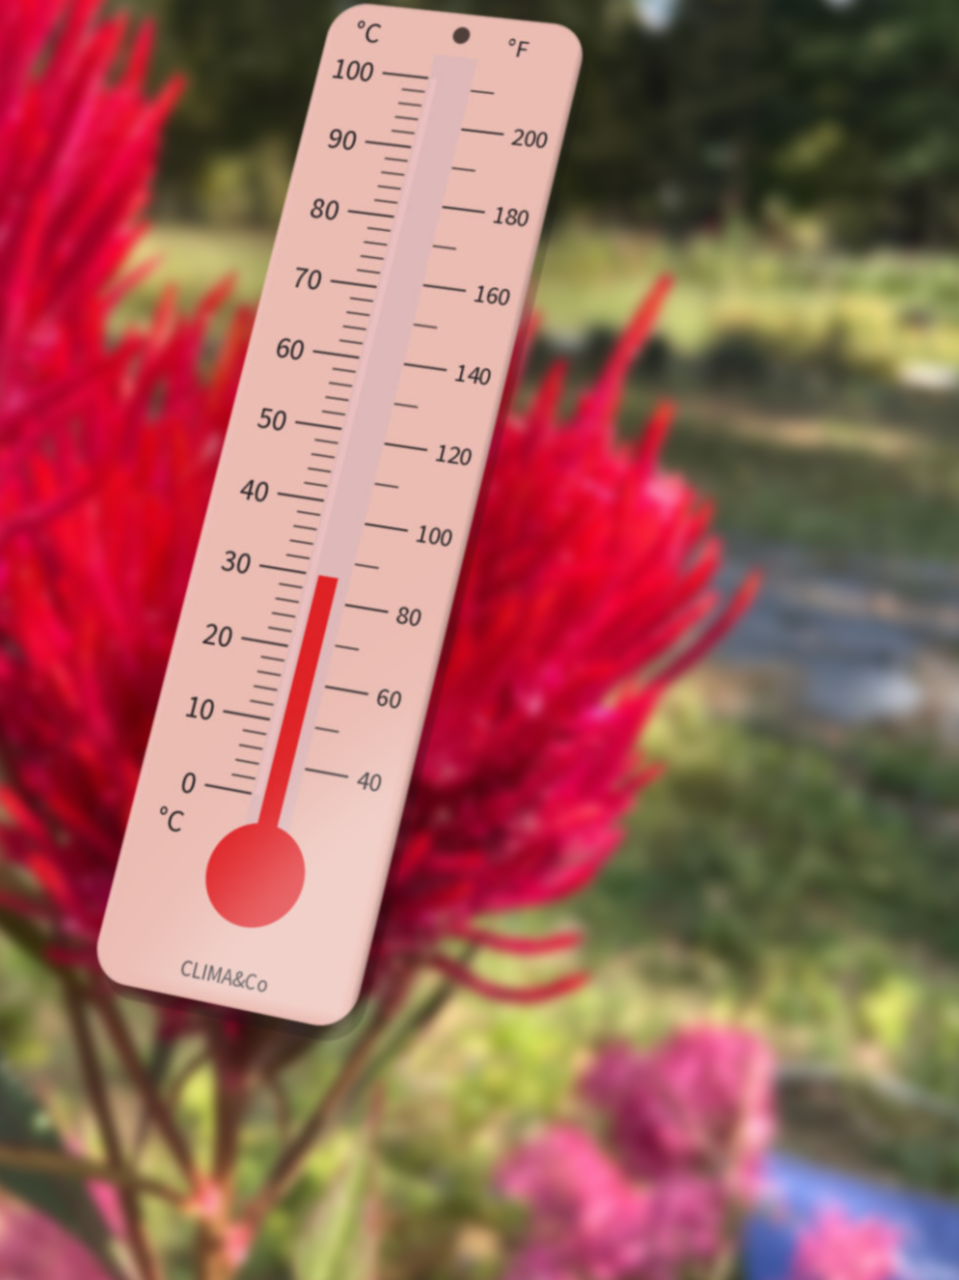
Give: 30,°C
